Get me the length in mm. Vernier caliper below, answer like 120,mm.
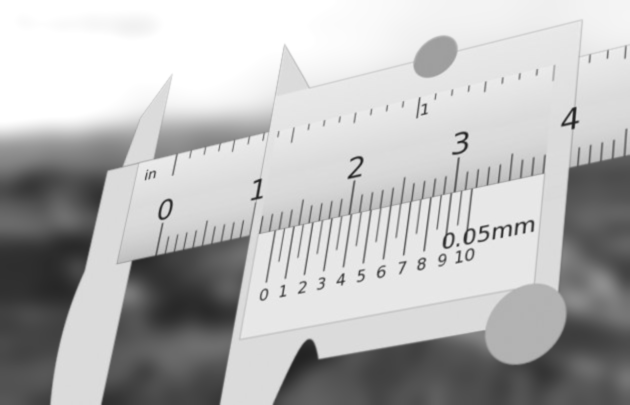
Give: 12.6,mm
